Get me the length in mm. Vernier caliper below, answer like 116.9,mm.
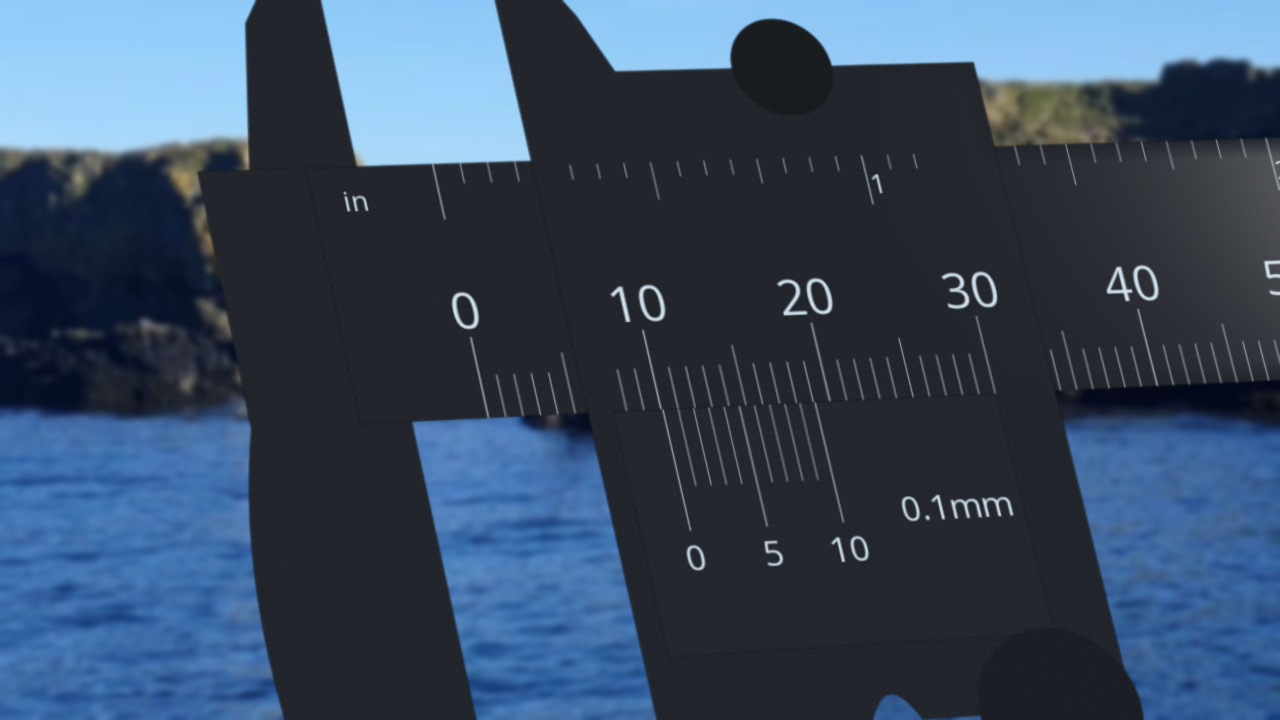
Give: 10.1,mm
